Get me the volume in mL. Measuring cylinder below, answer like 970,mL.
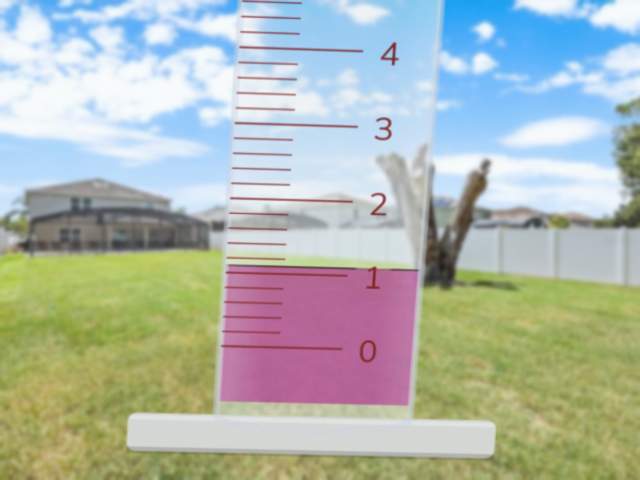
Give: 1.1,mL
